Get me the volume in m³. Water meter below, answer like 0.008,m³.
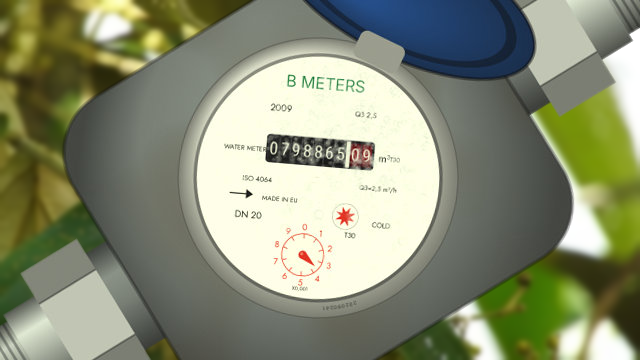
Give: 798865.093,m³
